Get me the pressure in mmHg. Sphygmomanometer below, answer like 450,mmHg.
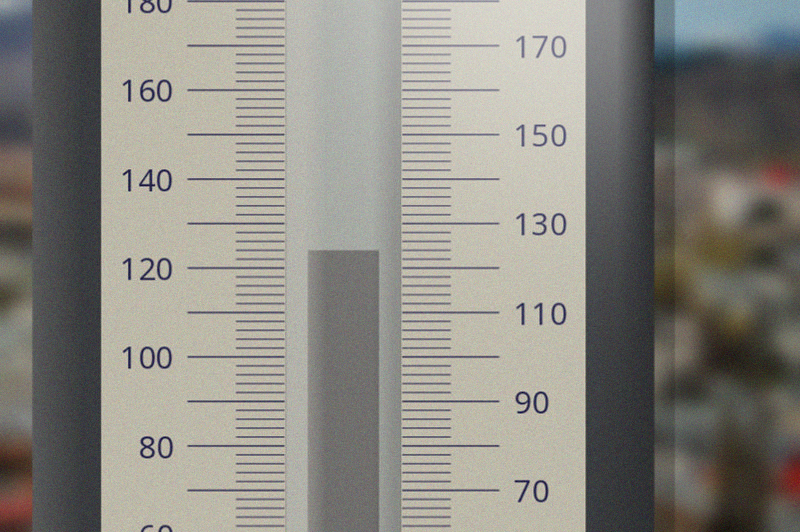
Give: 124,mmHg
